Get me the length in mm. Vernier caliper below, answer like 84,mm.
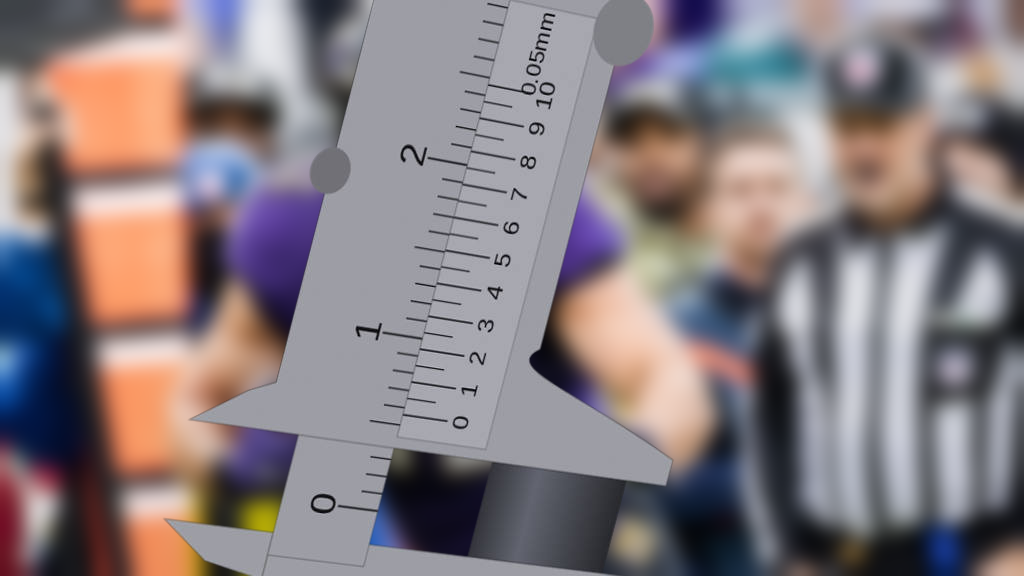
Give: 5.6,mm
